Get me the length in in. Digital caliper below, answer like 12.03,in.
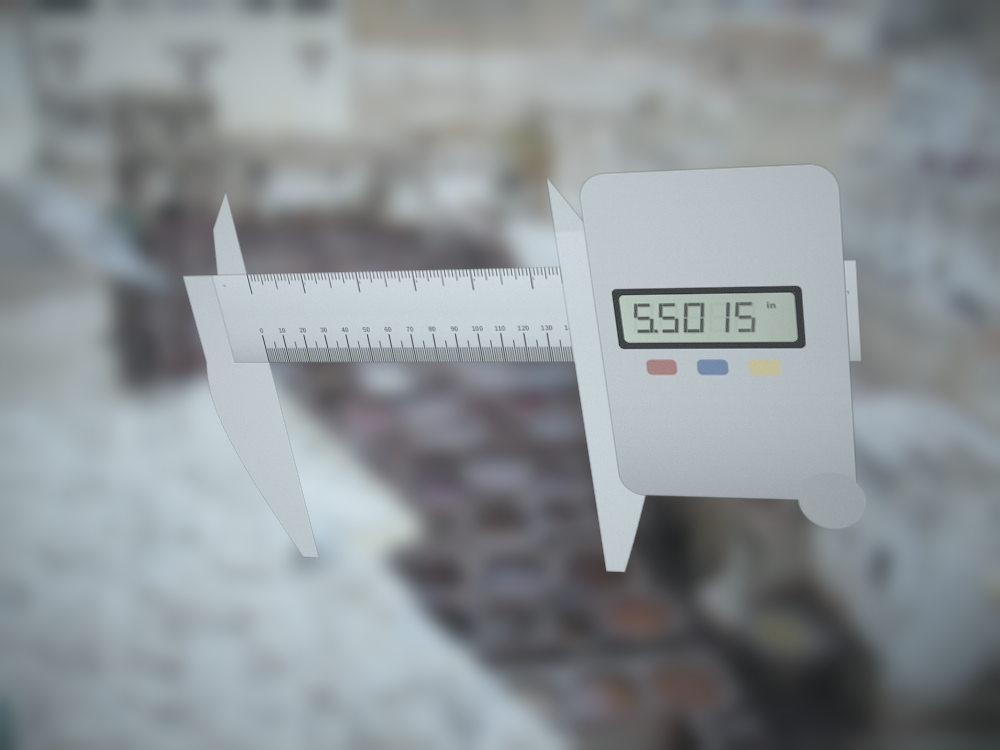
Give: 5.5015,in
